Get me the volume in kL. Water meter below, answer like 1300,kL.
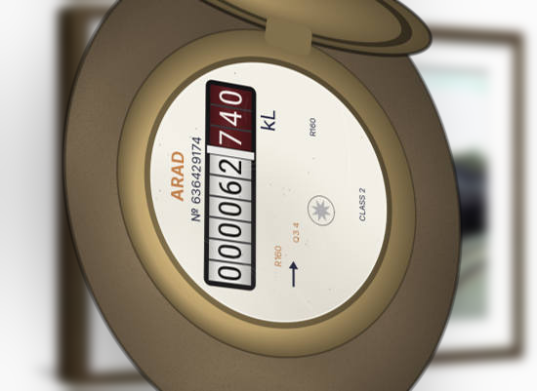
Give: 62.740,kL
